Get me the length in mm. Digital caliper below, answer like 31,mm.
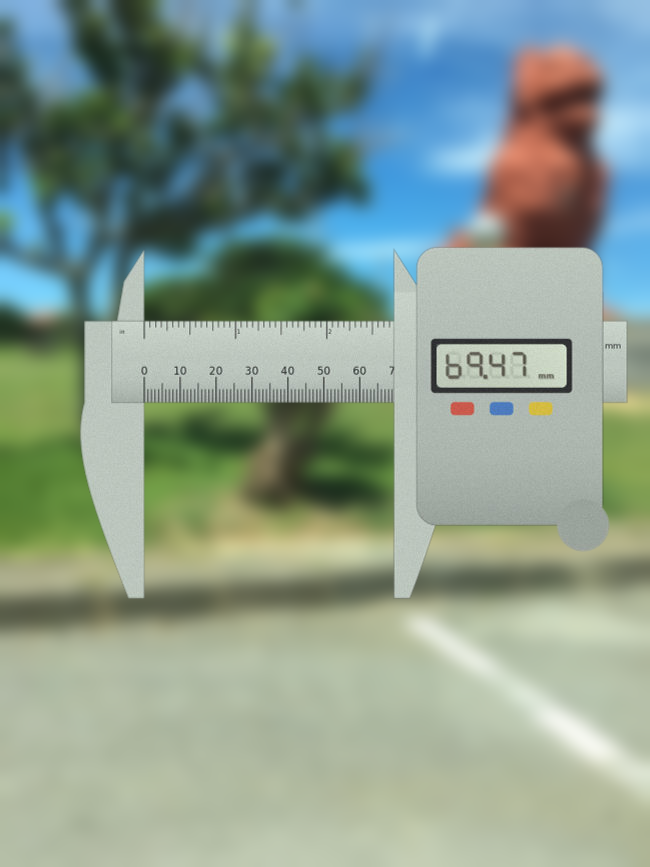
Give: 69.47,mm
